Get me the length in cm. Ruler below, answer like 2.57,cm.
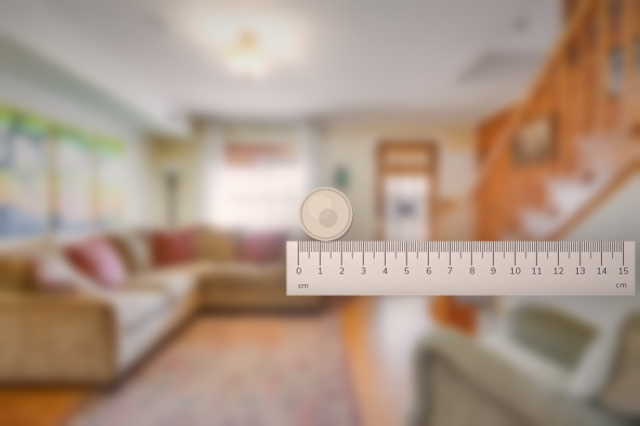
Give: 2.5,cm
